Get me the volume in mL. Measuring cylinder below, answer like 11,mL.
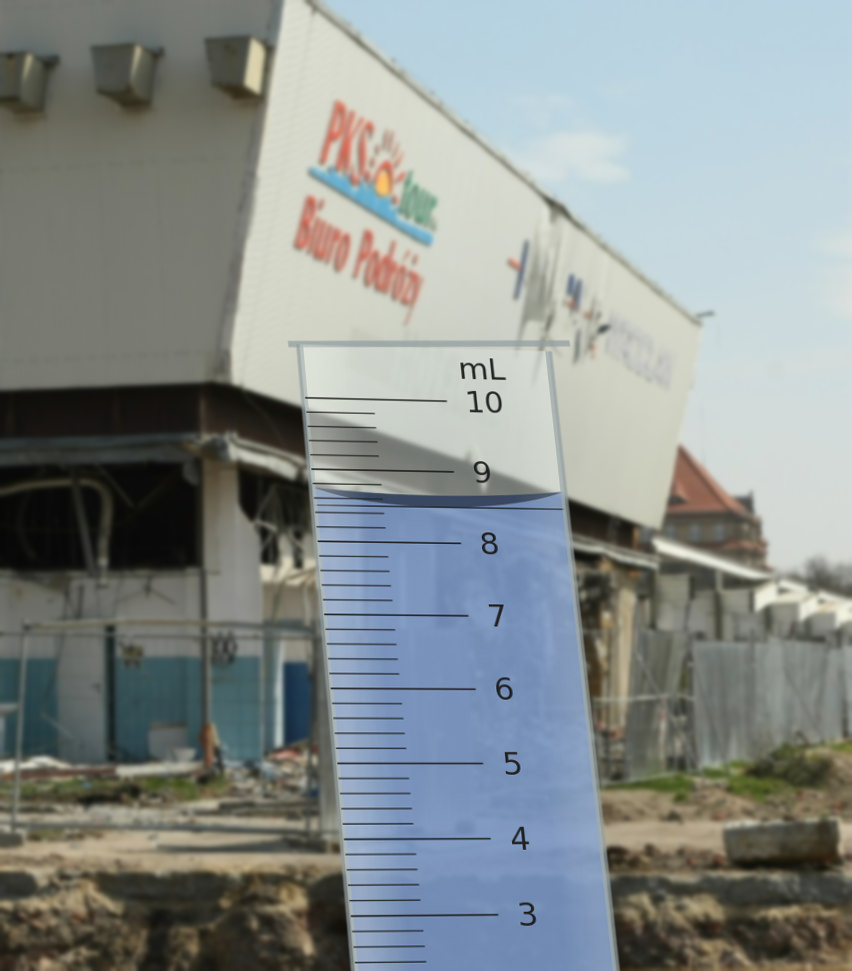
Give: 8.5,mL
